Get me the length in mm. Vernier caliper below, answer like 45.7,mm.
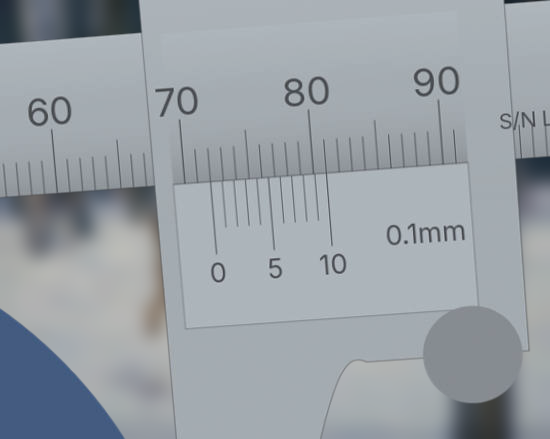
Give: 72.0,mm
